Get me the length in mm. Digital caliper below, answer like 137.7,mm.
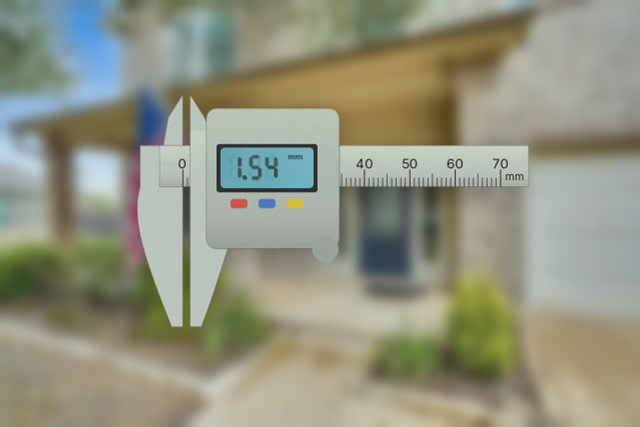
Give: 1.54,mm
